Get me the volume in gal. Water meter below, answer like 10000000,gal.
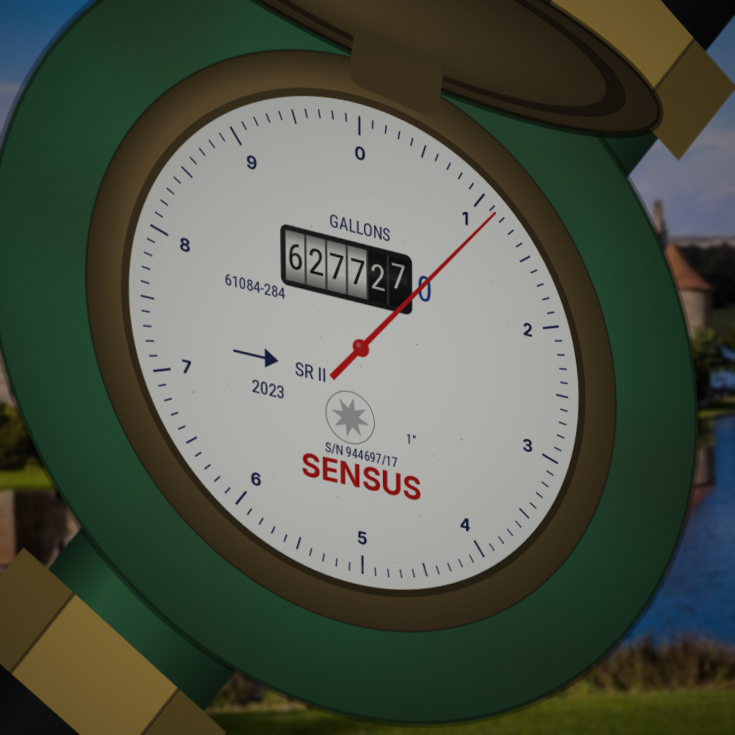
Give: 6277271.1,gal
